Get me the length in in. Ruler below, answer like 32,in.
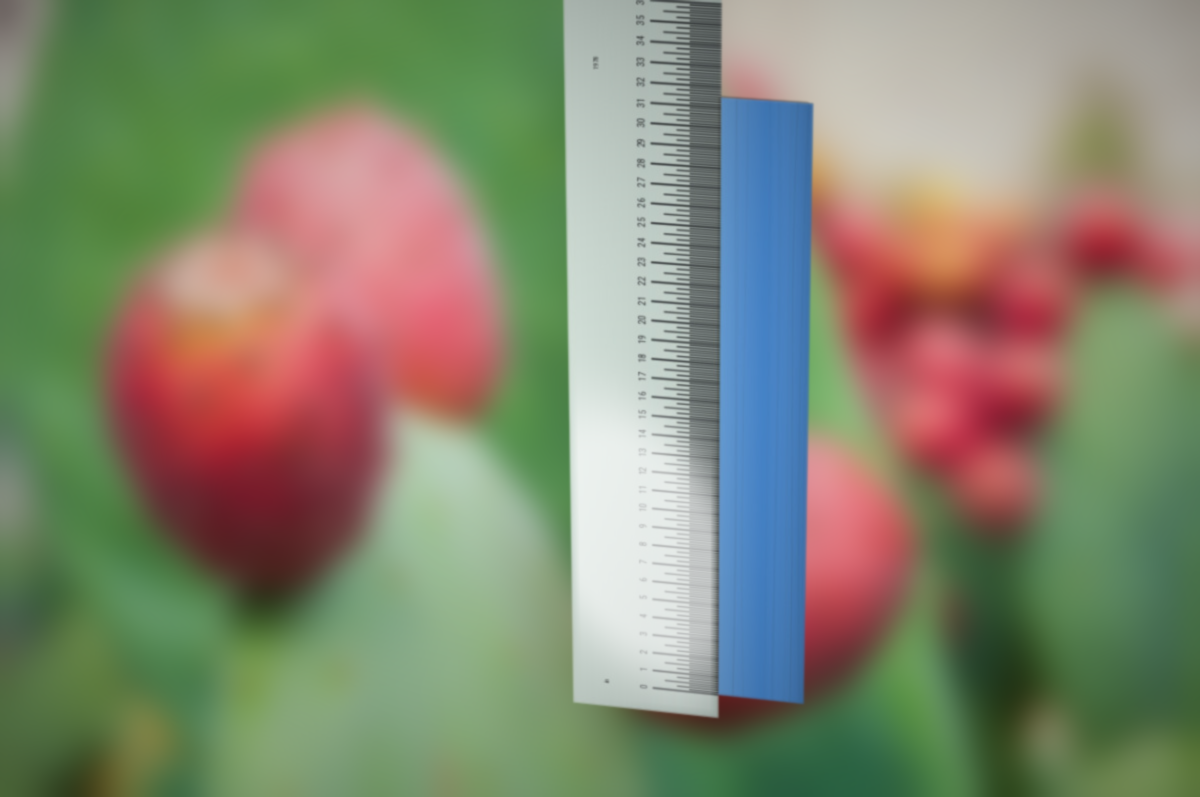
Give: 31.5,in
